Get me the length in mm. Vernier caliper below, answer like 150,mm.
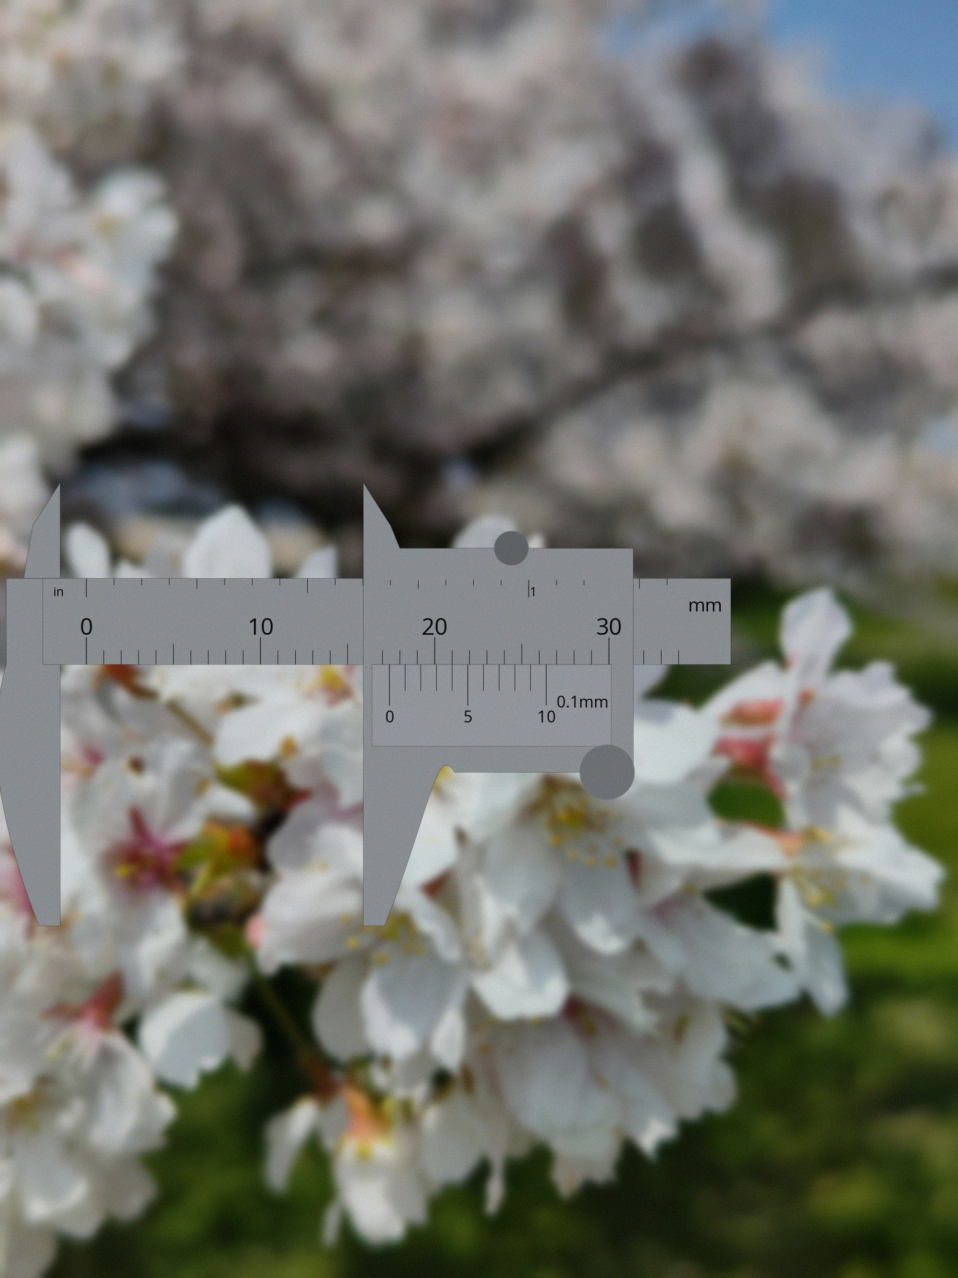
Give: 17.4,mm
